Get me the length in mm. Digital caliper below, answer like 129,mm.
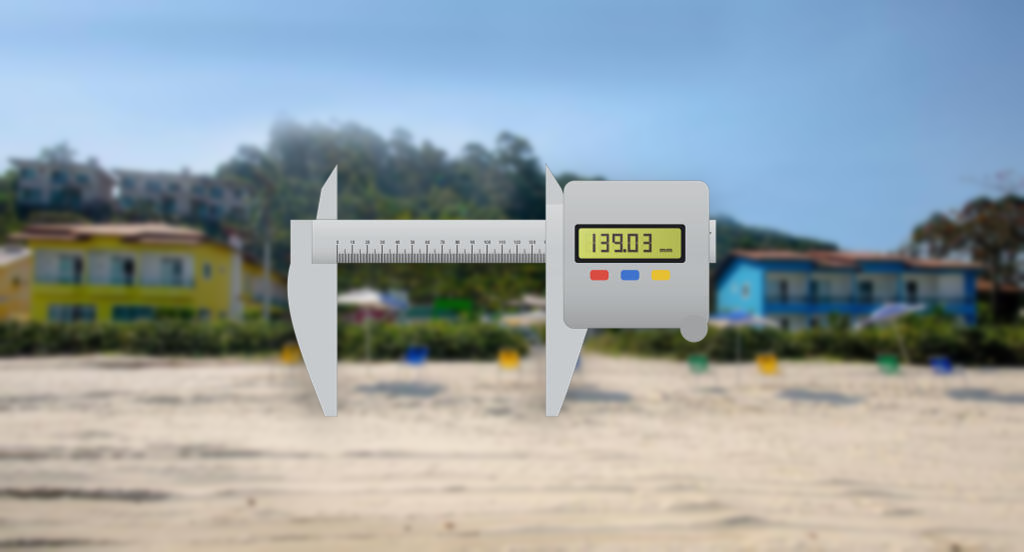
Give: 139.03,mm
